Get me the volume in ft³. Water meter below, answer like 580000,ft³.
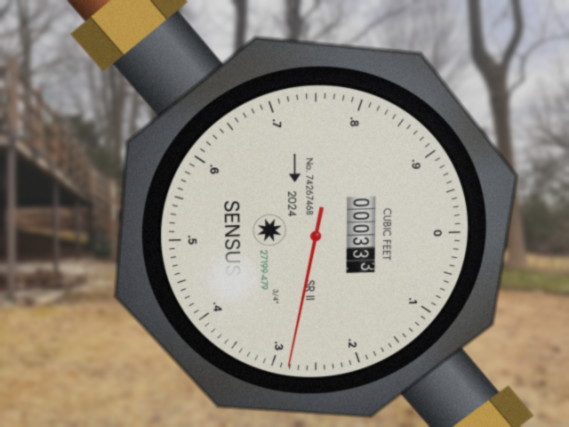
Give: 333.28,ft³
